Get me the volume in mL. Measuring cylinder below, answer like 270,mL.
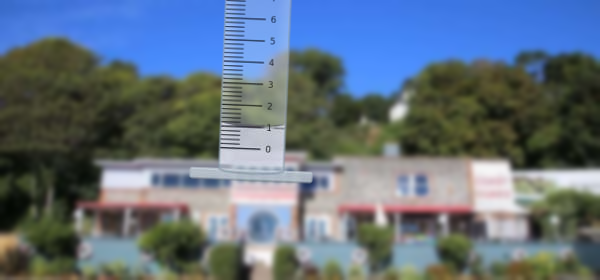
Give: 1,mL
